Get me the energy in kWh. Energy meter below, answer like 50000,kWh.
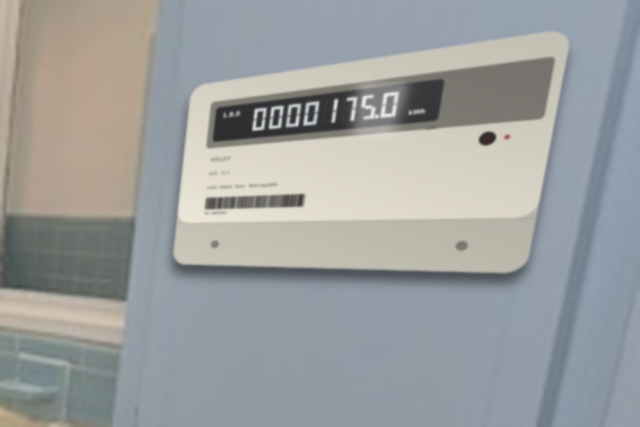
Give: 175.0,kWh
